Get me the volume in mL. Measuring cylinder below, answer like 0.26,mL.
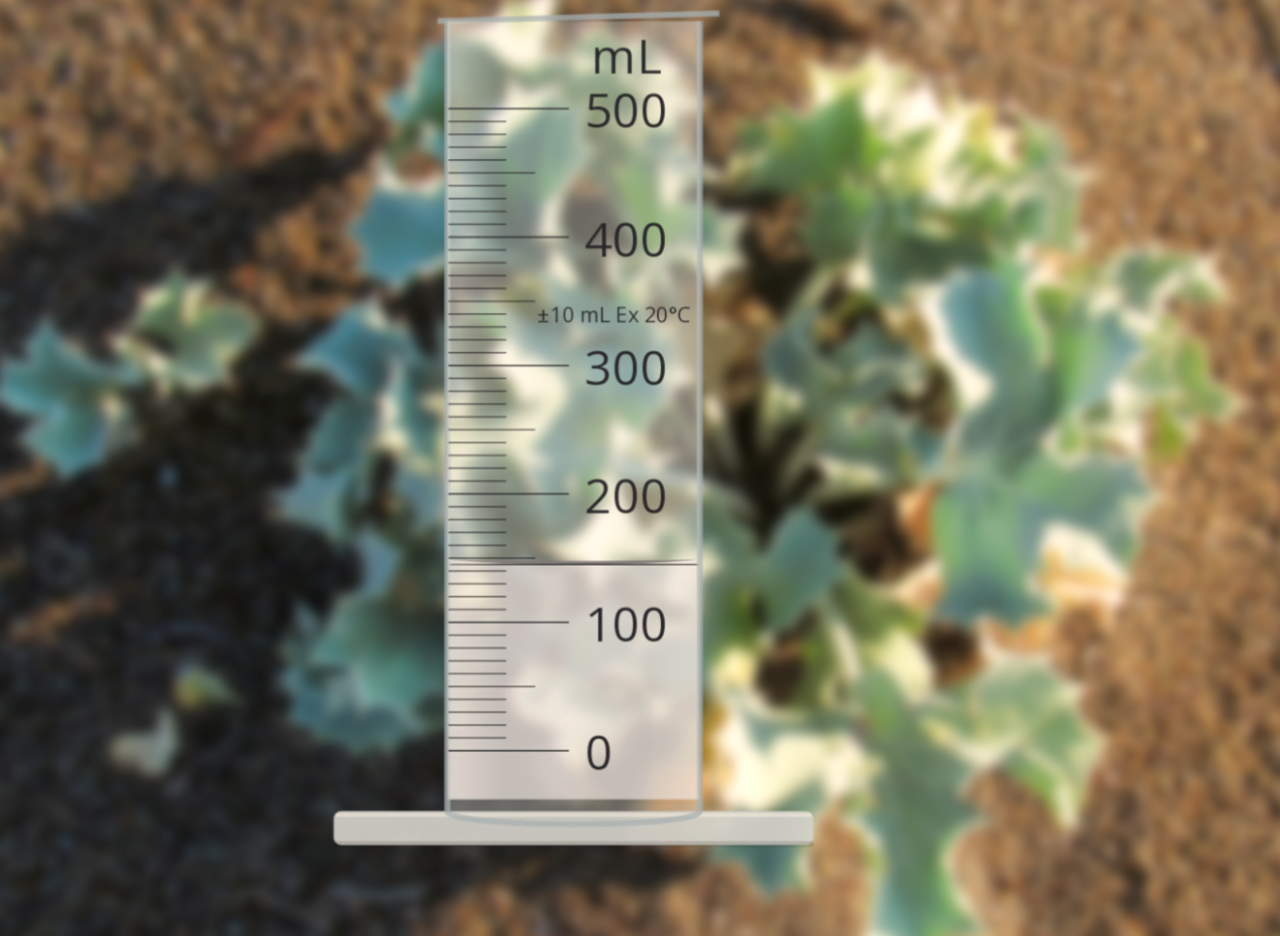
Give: 145,mL
